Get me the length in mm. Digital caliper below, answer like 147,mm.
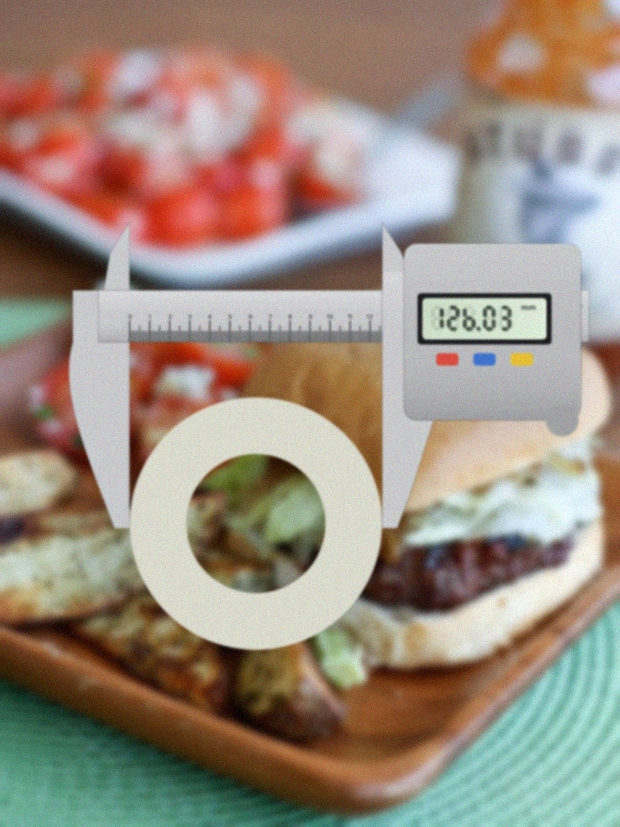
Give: 126.03,mm
